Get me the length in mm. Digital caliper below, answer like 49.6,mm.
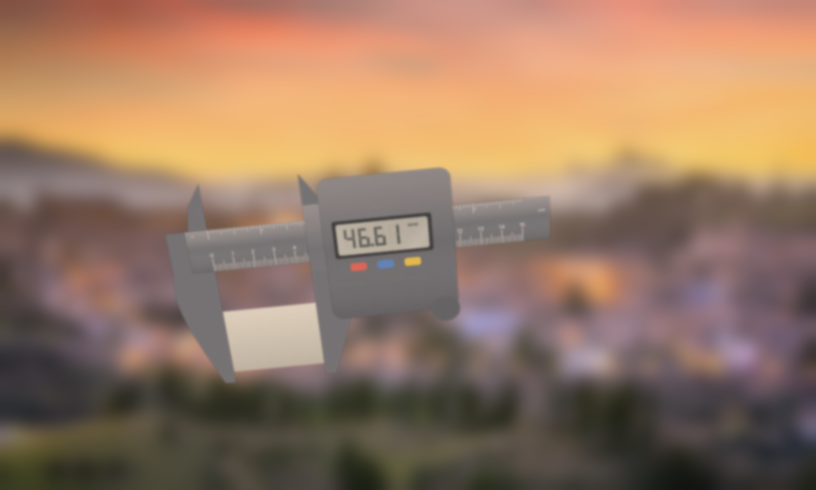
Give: 46.61,mm
